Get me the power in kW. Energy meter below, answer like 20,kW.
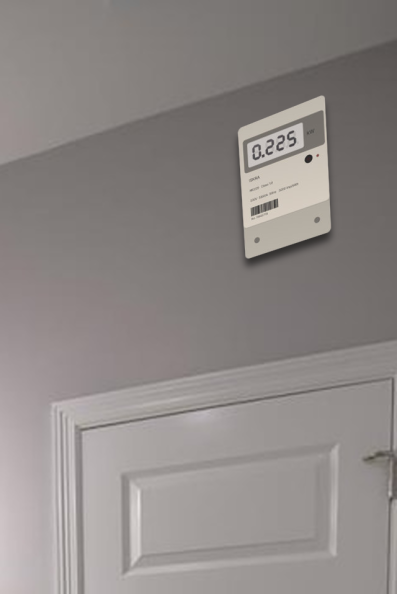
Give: 0.225,kW
